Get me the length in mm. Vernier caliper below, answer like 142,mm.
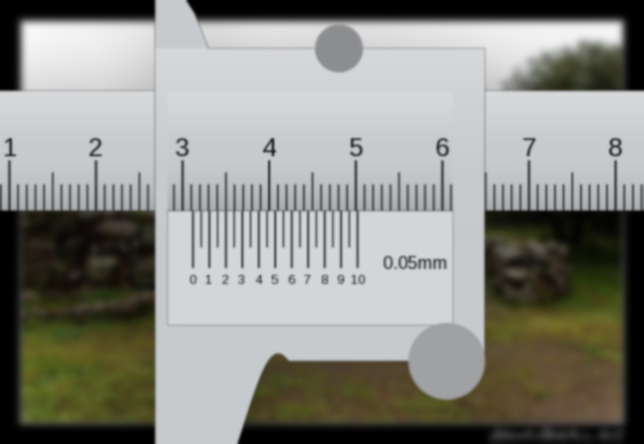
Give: 31.2,mm
